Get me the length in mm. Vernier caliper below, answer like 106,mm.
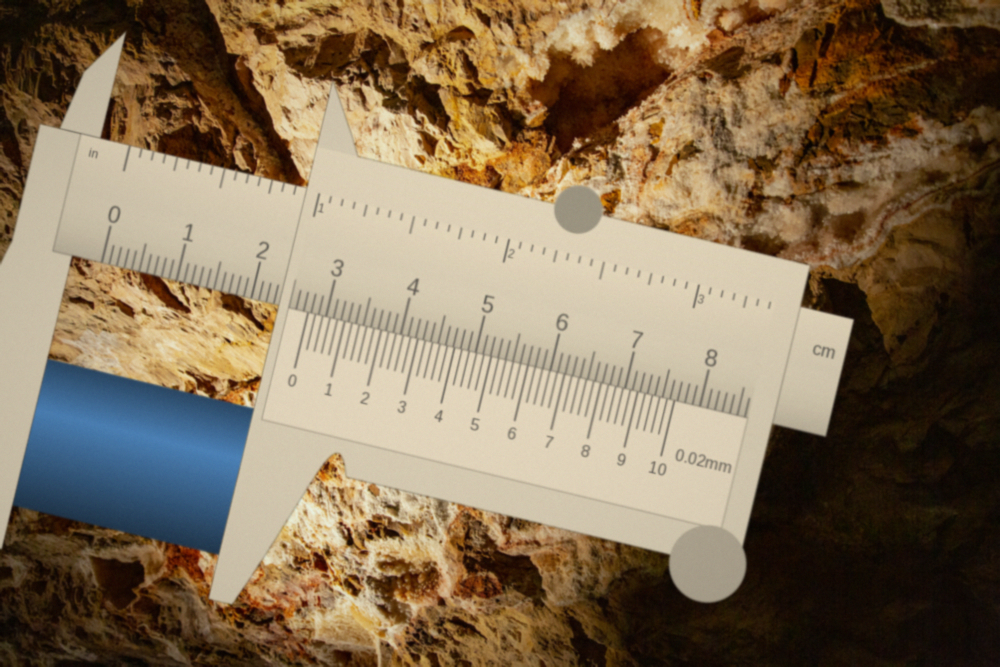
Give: 27.6,mm
